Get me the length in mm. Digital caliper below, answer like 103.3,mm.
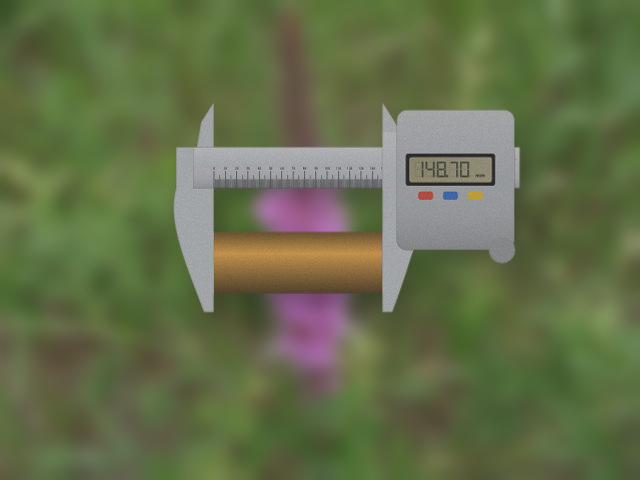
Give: 148.70,mm
